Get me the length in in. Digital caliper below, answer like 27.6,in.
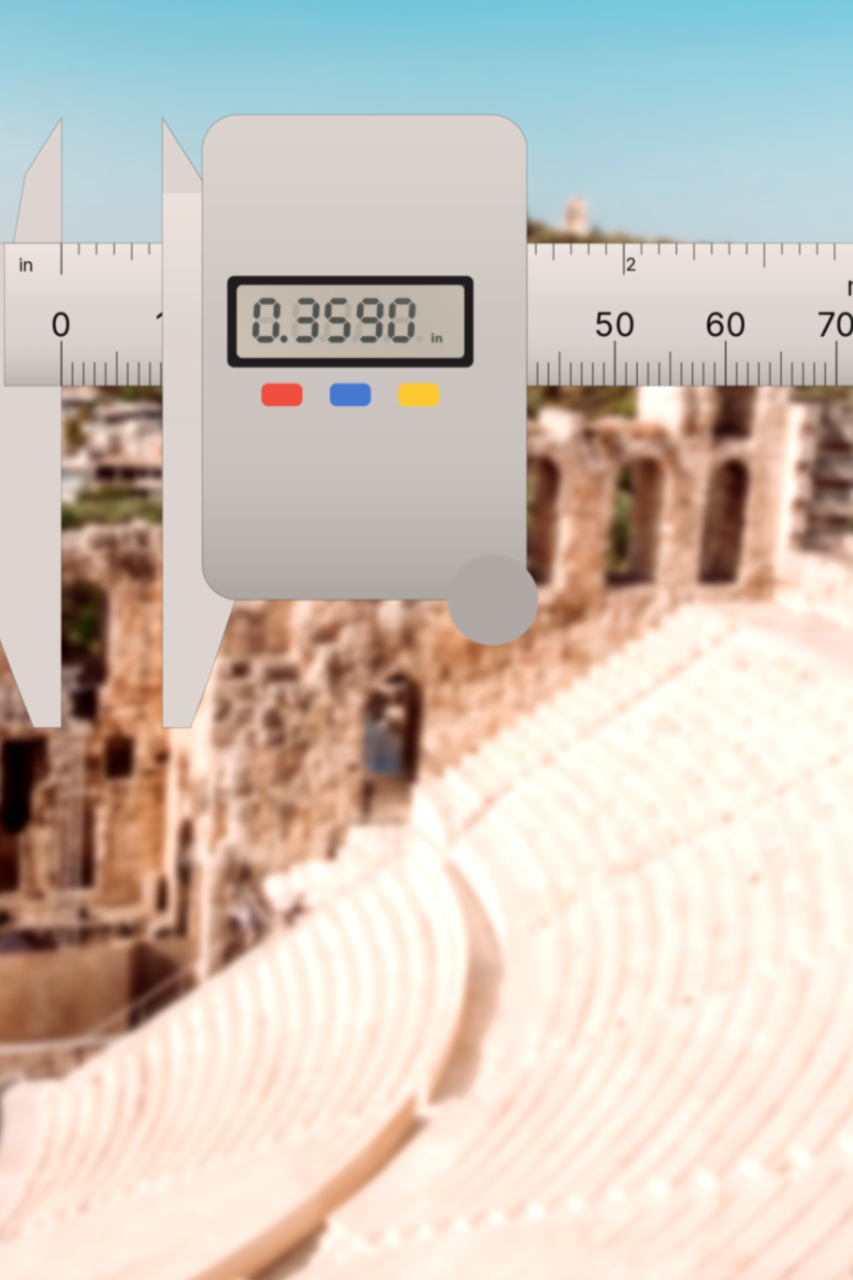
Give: 0.3590,in
